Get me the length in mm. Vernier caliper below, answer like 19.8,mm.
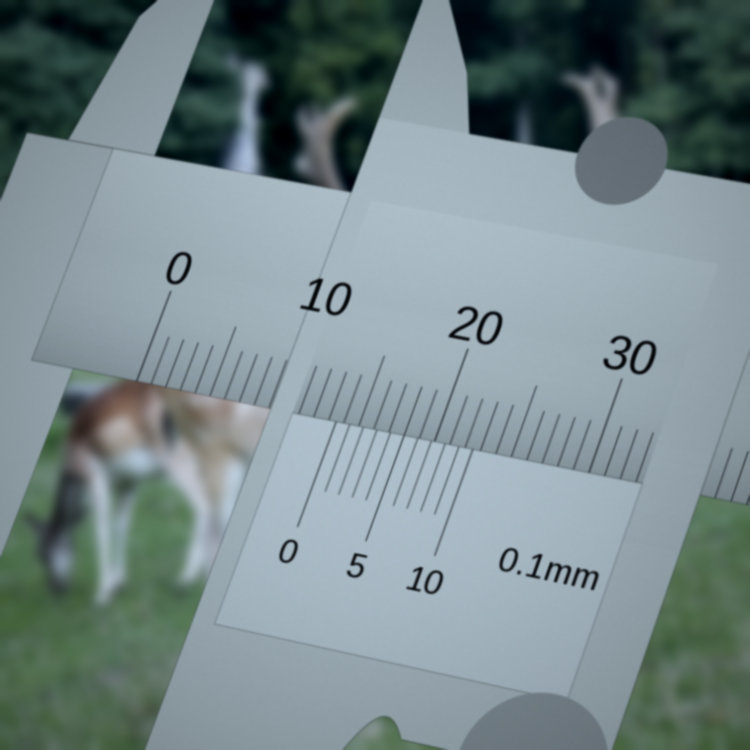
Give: 13.5,mm
